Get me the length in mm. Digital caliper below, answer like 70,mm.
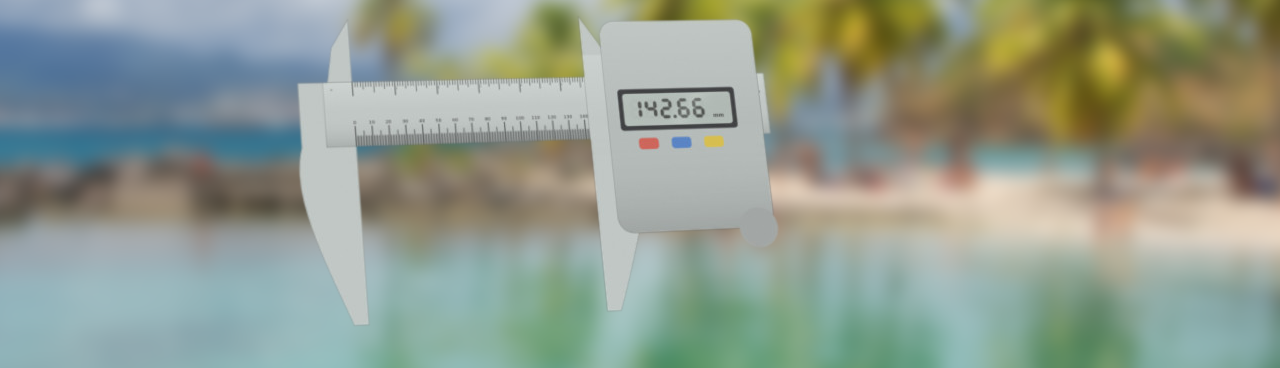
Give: 142.66,mm
